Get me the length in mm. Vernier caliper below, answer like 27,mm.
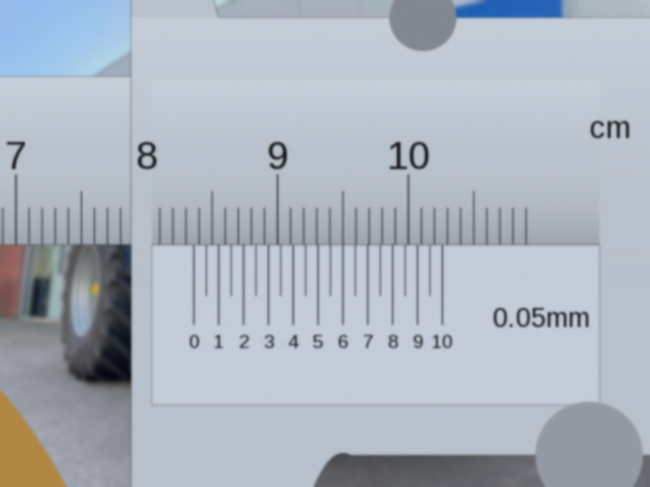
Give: 83.6,mm
